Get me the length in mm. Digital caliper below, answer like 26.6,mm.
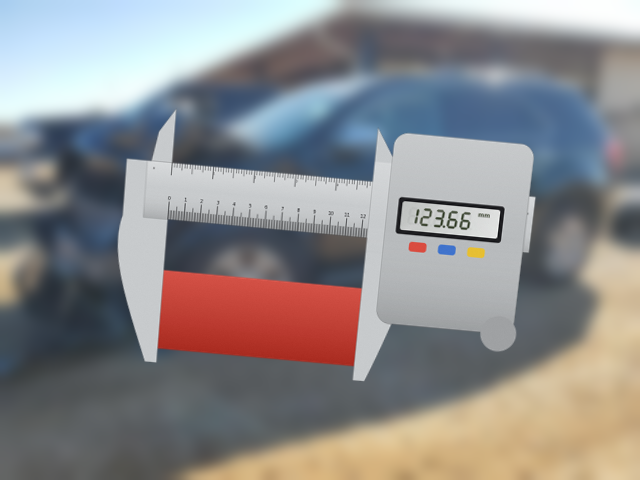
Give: 123.66,mm
